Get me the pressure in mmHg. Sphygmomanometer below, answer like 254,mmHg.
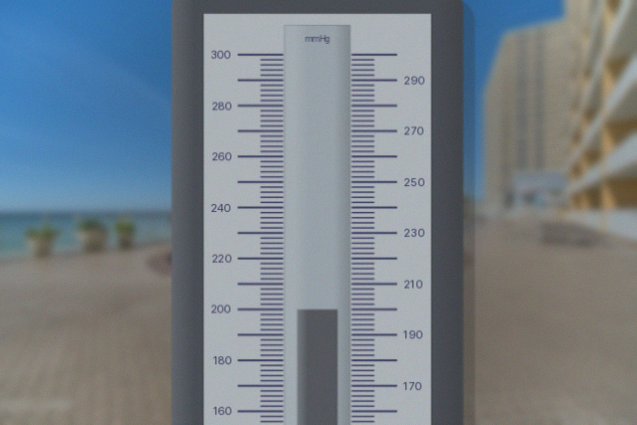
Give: 200,mmHg
